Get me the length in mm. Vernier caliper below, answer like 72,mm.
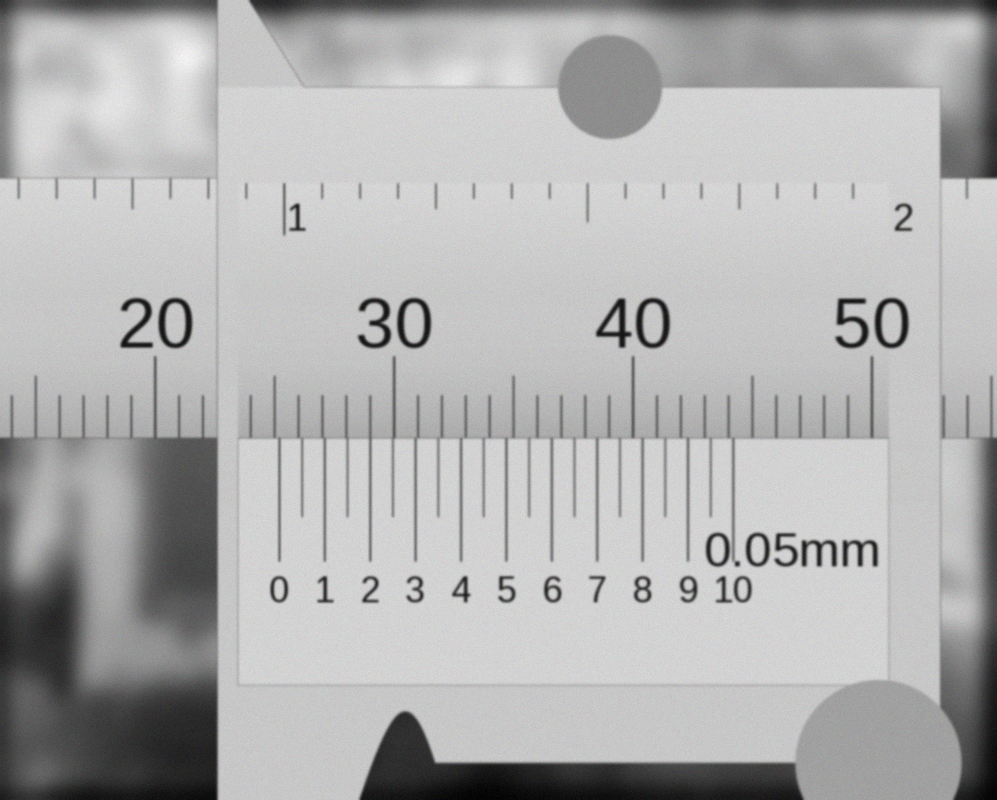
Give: 25.2,mm
